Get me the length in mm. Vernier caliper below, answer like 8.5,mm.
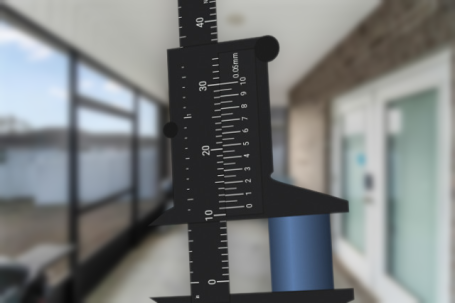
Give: 11.0,mm
